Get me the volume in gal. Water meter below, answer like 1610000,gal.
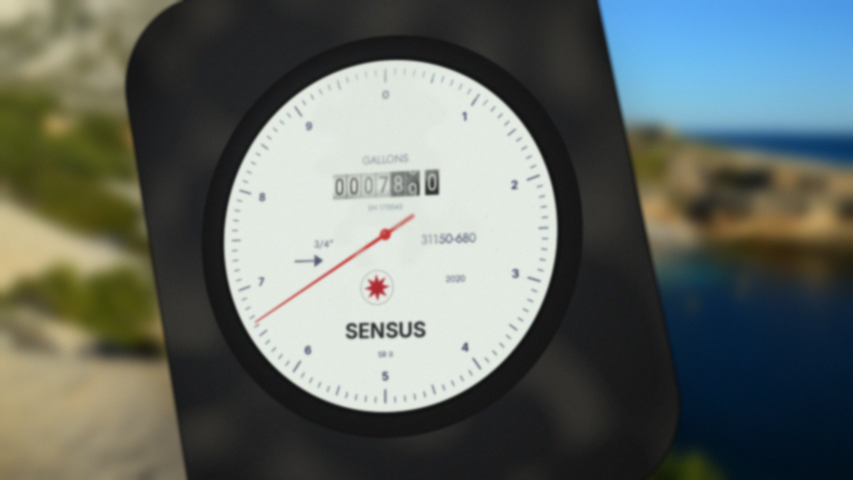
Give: 7886.6,gal
